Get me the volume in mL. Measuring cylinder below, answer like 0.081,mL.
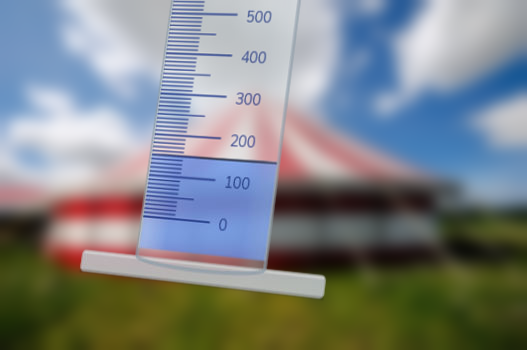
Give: 150,mL
